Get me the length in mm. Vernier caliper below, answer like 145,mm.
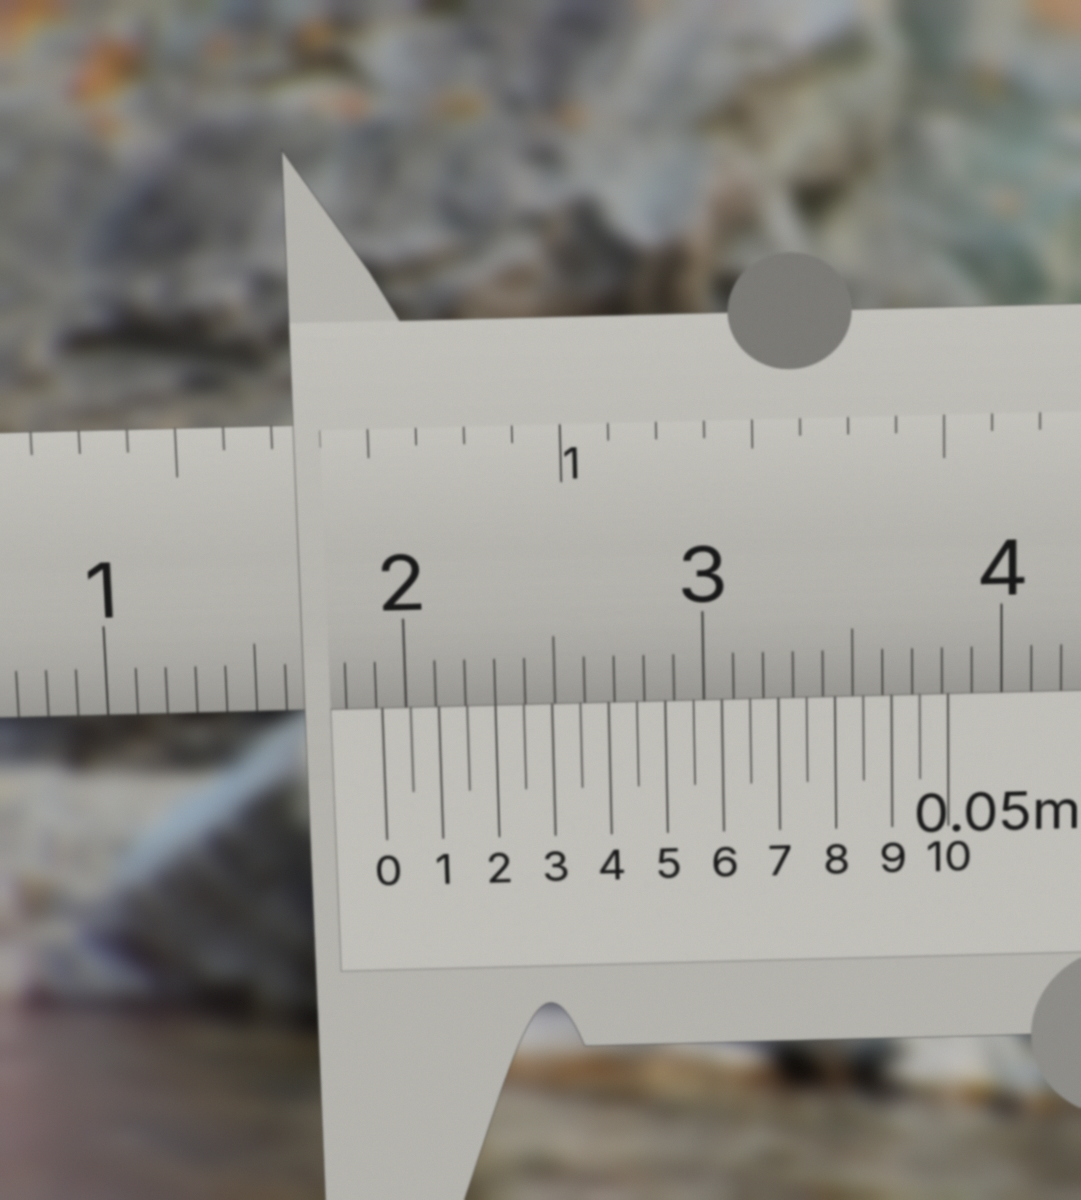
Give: 19.2,mm
